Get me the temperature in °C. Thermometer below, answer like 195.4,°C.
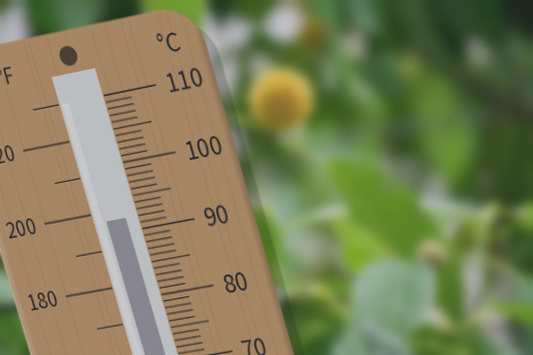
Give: 92,°C
